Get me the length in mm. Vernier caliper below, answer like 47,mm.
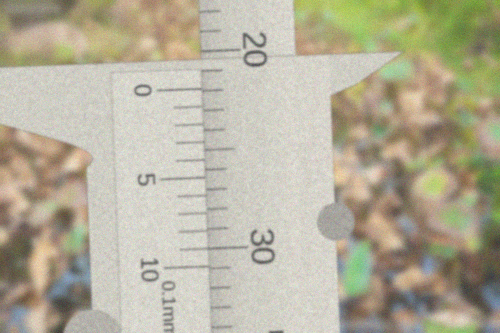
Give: 21.9,mm
